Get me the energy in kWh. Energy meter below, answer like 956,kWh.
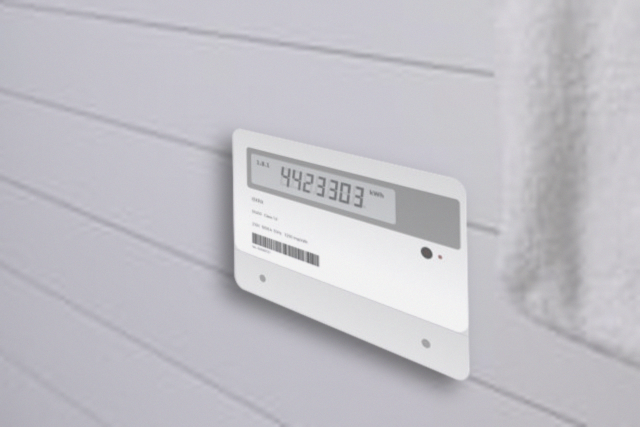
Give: 4423303,kWh
